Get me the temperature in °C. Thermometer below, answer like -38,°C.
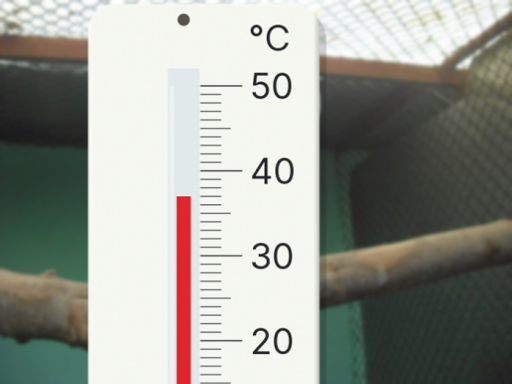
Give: 37,°C
